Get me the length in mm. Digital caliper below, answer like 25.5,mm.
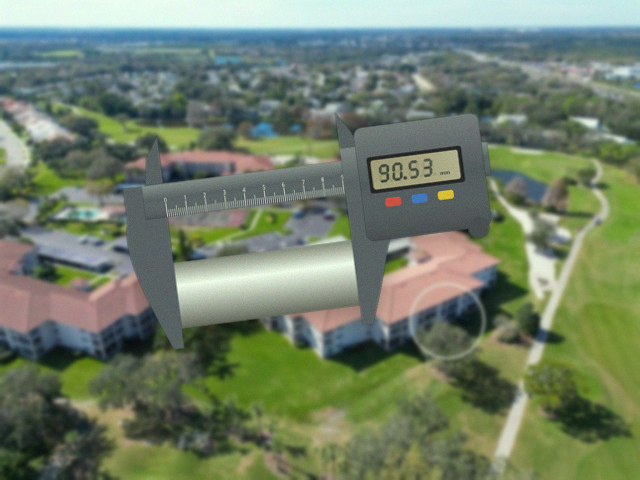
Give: 90.53,mm
